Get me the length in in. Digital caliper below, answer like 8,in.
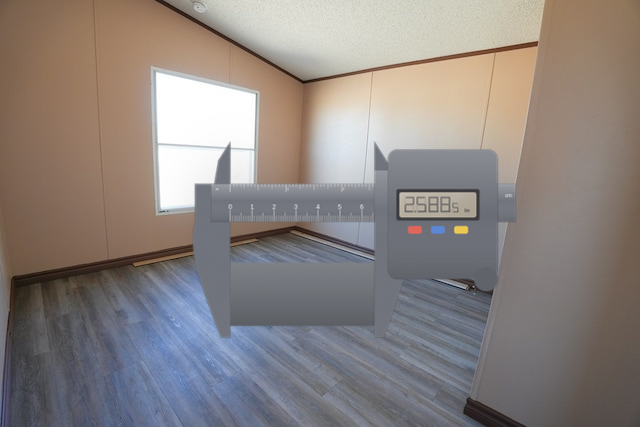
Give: 2.5885,in
